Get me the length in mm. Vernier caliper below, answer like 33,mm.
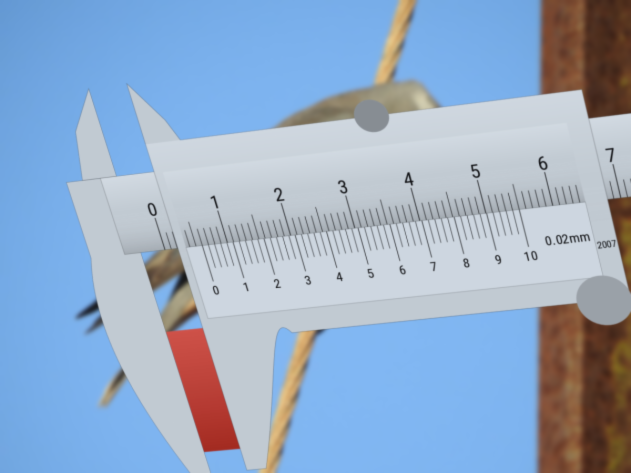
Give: 6.0,mm
